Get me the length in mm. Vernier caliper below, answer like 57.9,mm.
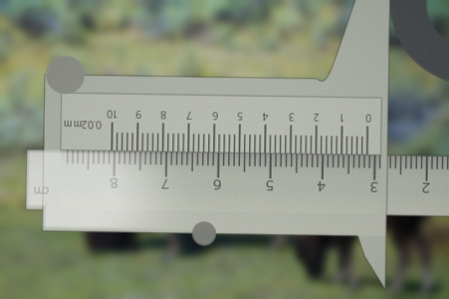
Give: 31.5,mm
